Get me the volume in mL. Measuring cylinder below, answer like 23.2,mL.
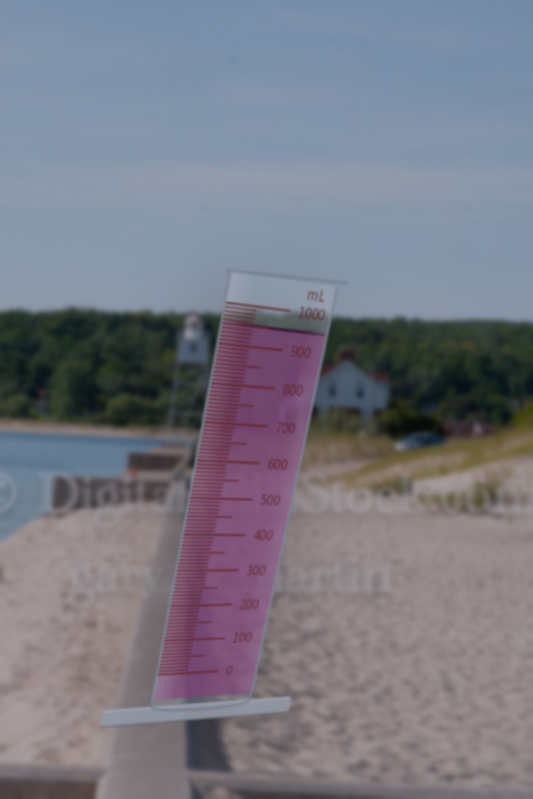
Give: 950,mL
